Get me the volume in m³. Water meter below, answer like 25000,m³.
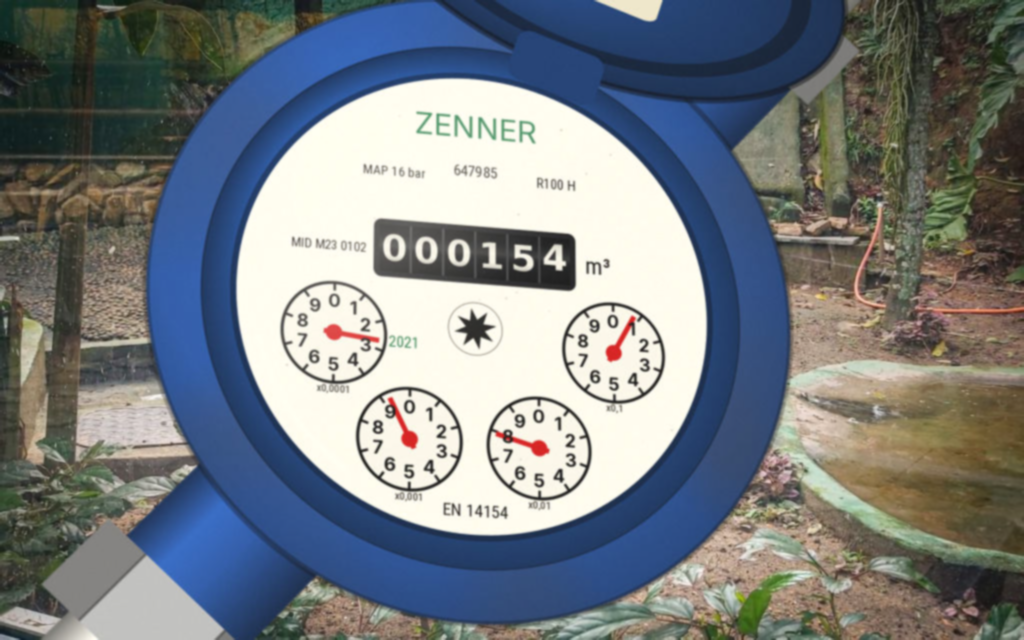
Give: 154.0792,m³
